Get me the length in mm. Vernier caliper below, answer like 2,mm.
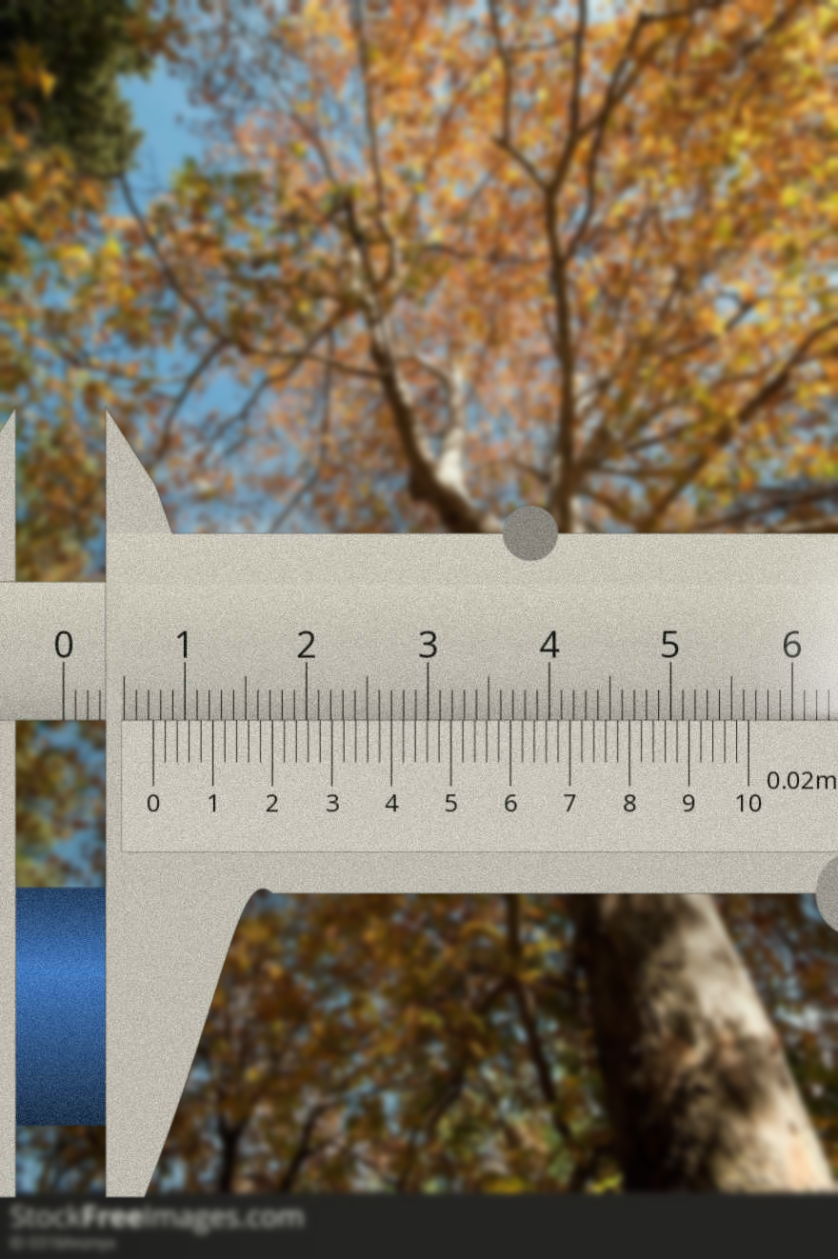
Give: 7.4,mm
